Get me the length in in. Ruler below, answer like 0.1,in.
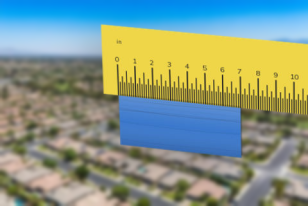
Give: 7,in
